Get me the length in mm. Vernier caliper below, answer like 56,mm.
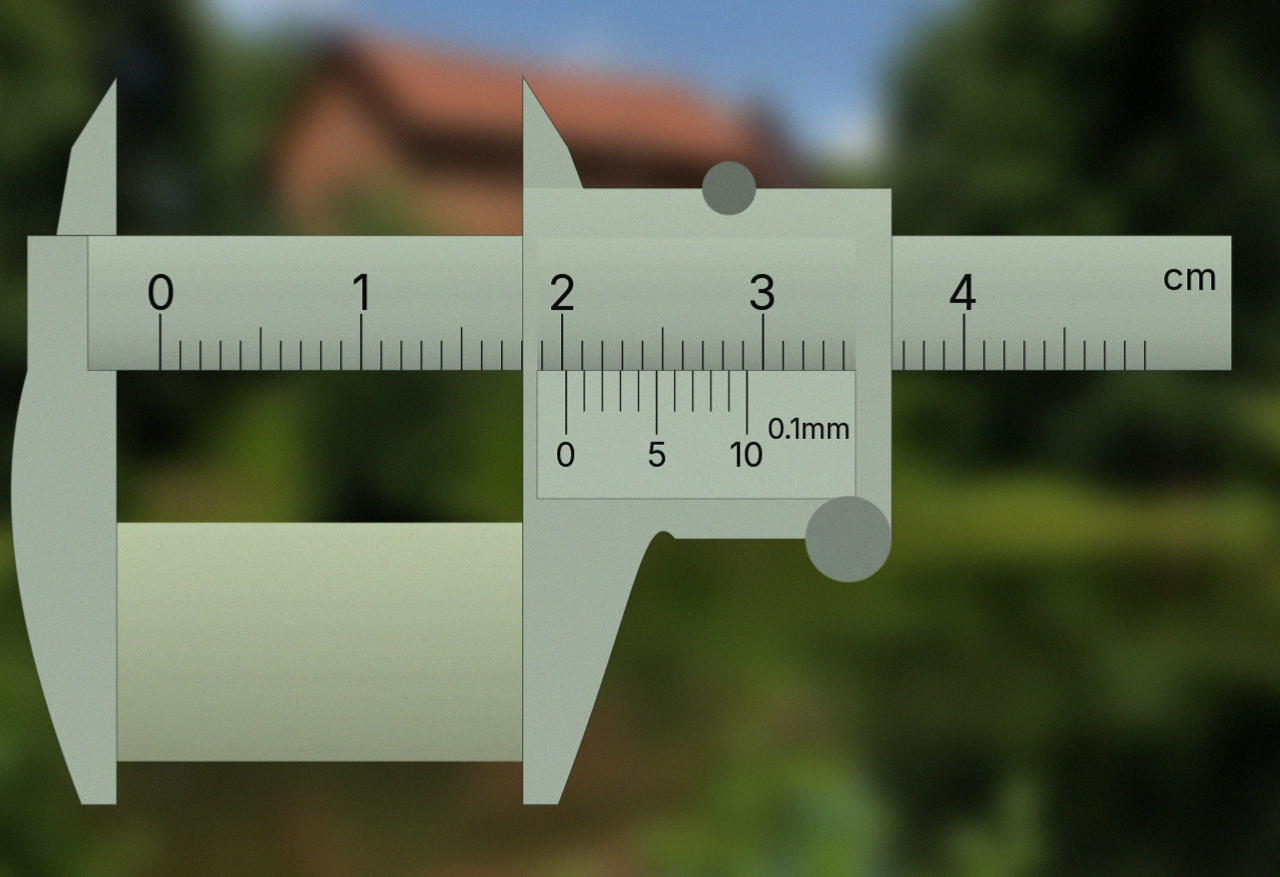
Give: 20.2,mm
